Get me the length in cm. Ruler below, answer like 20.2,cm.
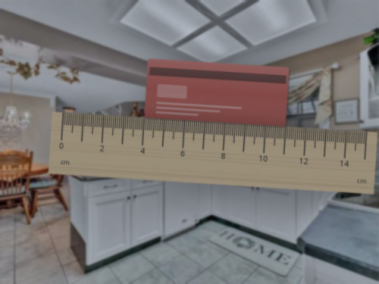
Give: 7,cm
